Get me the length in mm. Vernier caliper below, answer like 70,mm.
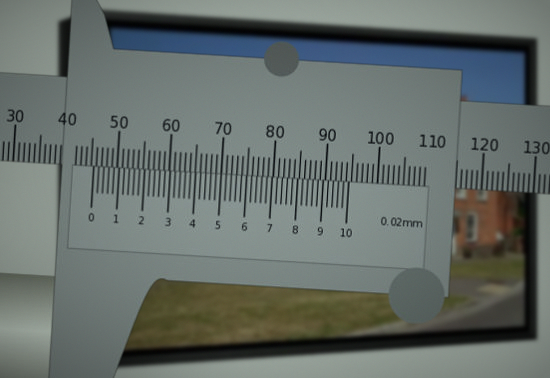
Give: 45.5,mm
